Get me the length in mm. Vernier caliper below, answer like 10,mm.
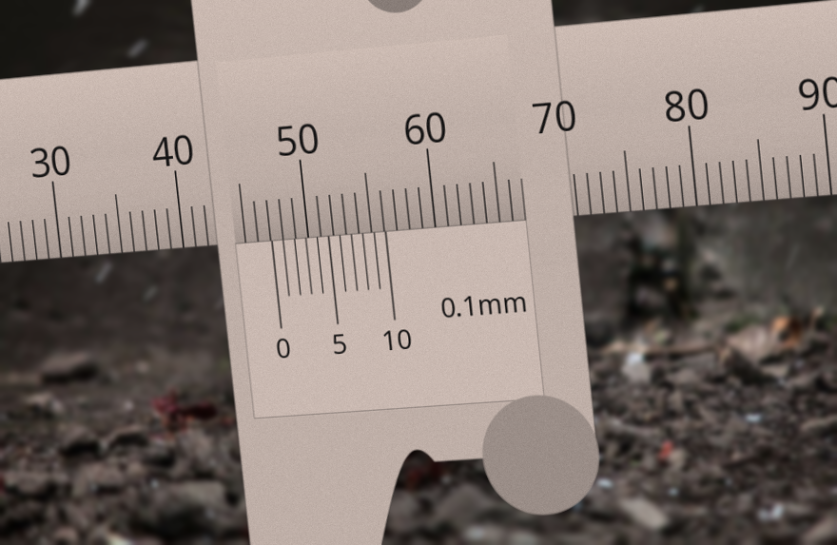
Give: 47.1,mm
